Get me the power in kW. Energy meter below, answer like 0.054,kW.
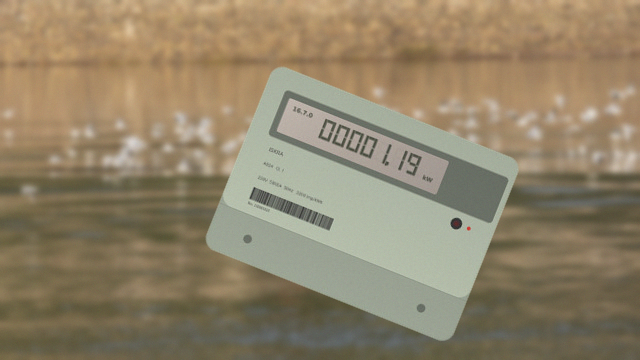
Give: 1.19,kW
